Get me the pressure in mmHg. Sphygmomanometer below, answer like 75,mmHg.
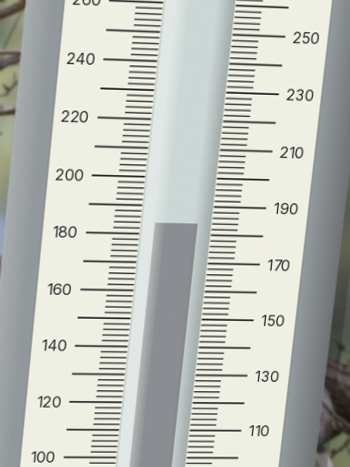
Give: 184,mmHg
